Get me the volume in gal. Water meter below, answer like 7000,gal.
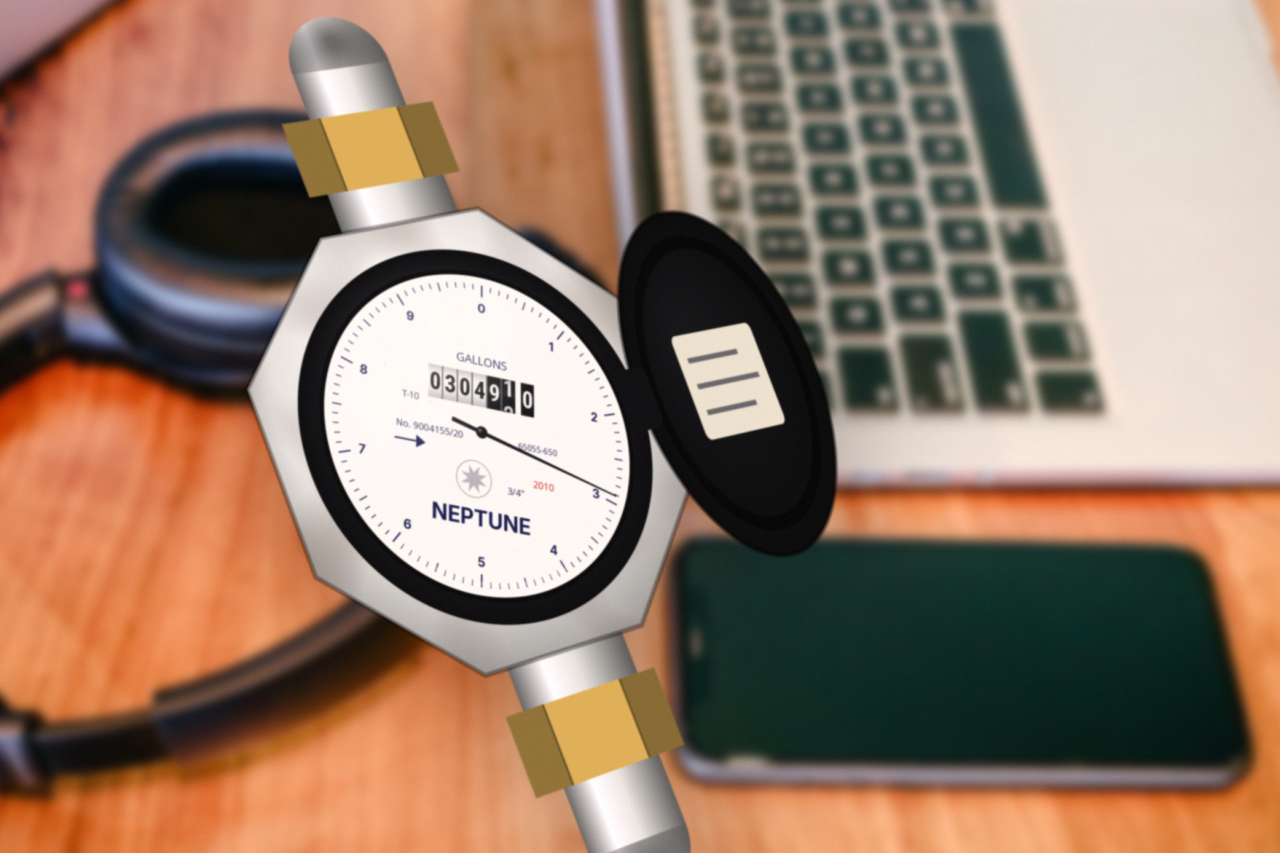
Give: 304912.9,gal
